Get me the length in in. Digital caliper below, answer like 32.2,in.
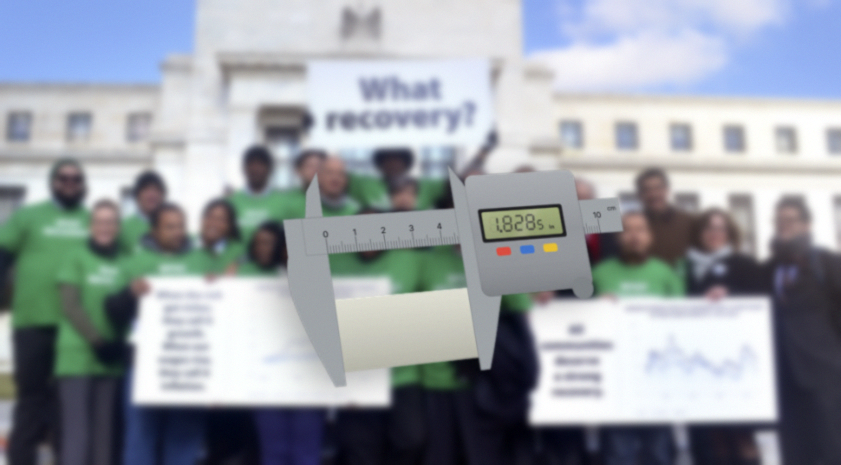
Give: 1.8285,in
